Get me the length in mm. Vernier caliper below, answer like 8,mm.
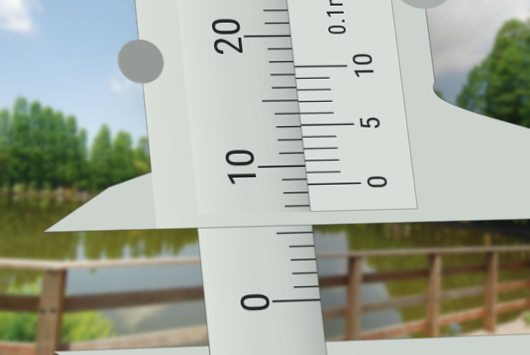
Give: 8.6,mm
